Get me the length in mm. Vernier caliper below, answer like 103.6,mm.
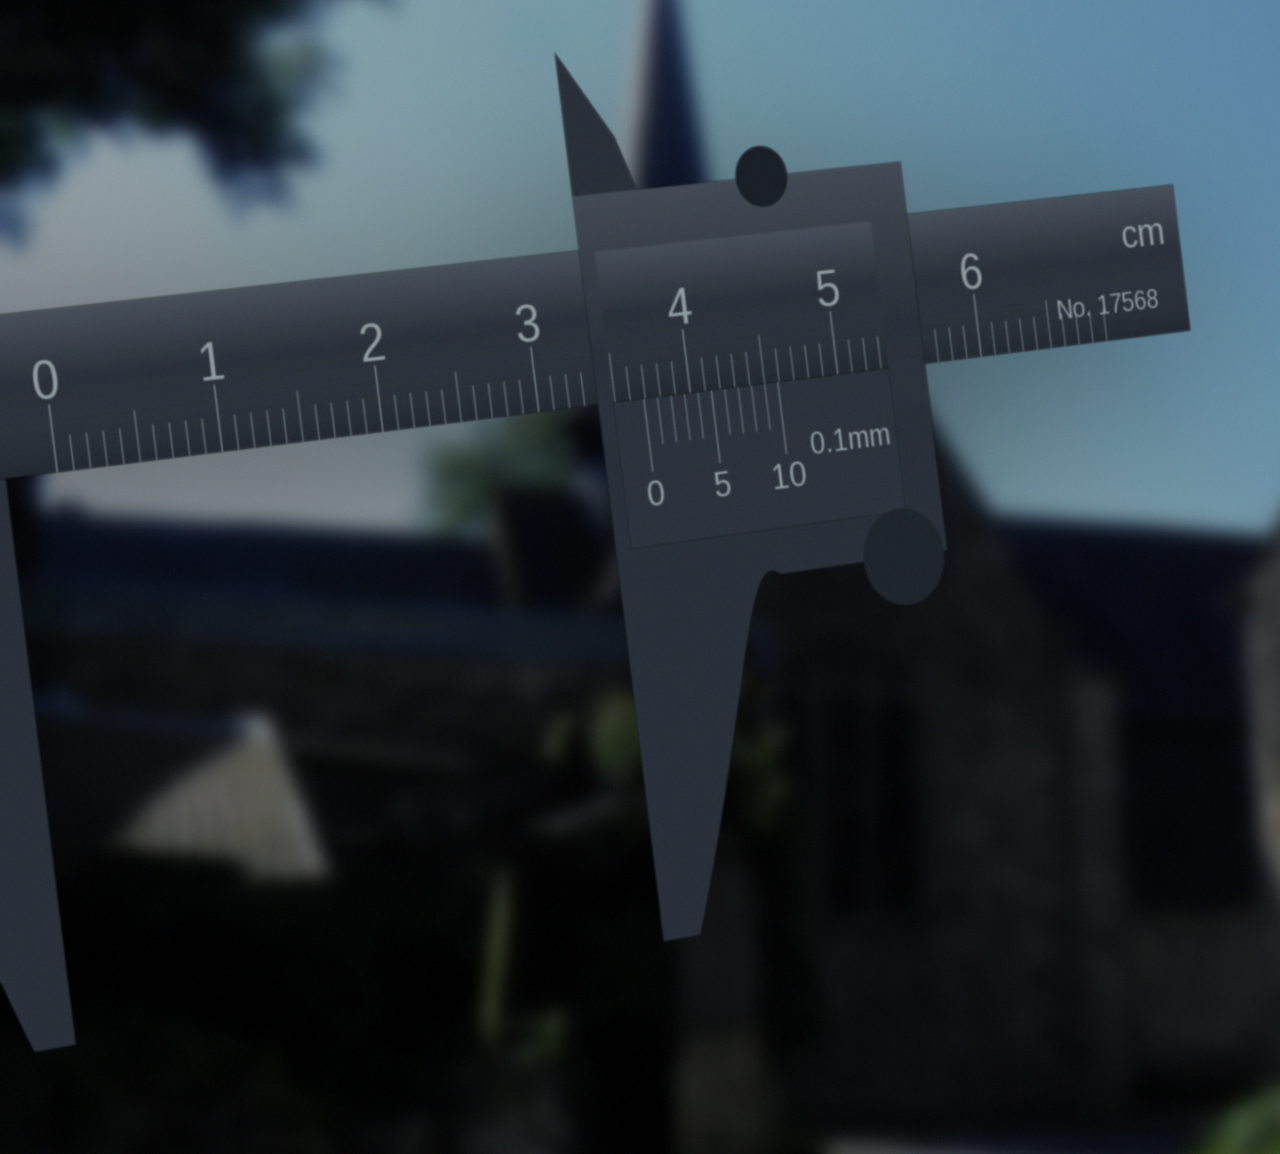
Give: 36.9,mm
